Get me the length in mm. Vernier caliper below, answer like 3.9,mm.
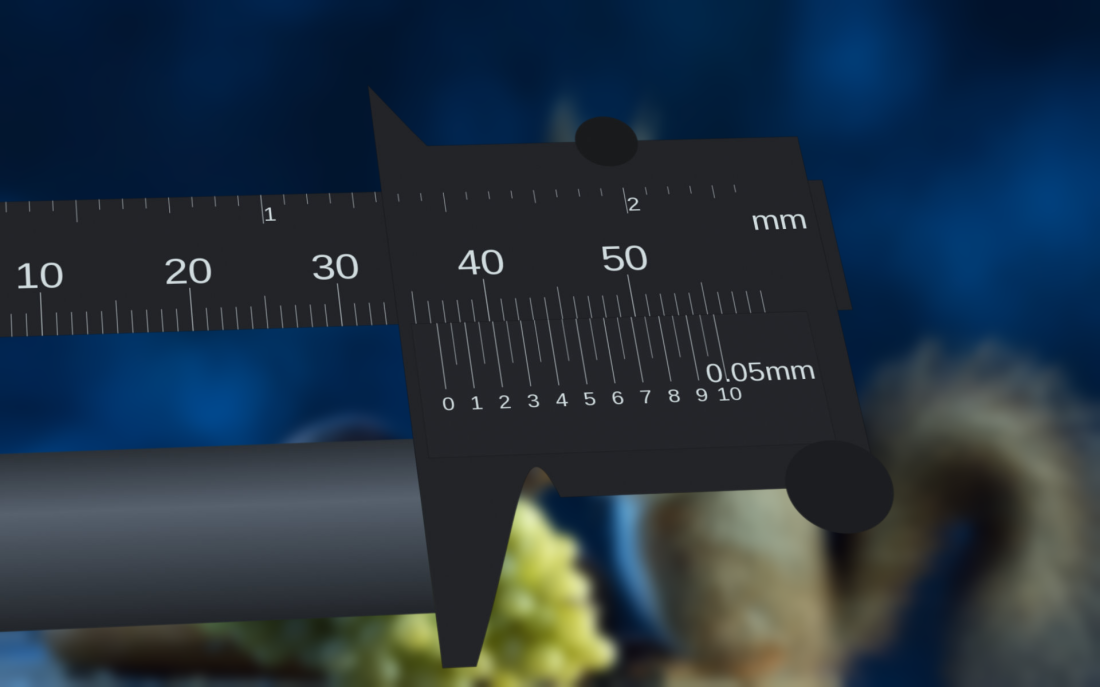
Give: 36.4,mm
